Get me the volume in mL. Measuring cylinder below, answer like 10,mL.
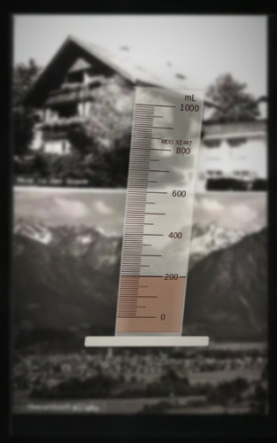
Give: 200,mL
